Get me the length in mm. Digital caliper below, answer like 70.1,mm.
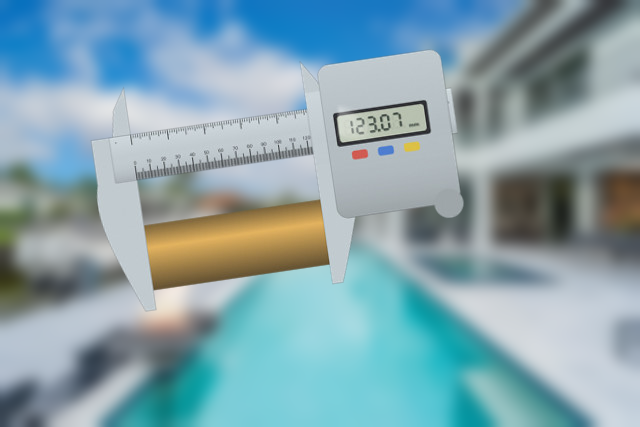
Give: 123.07,mm
